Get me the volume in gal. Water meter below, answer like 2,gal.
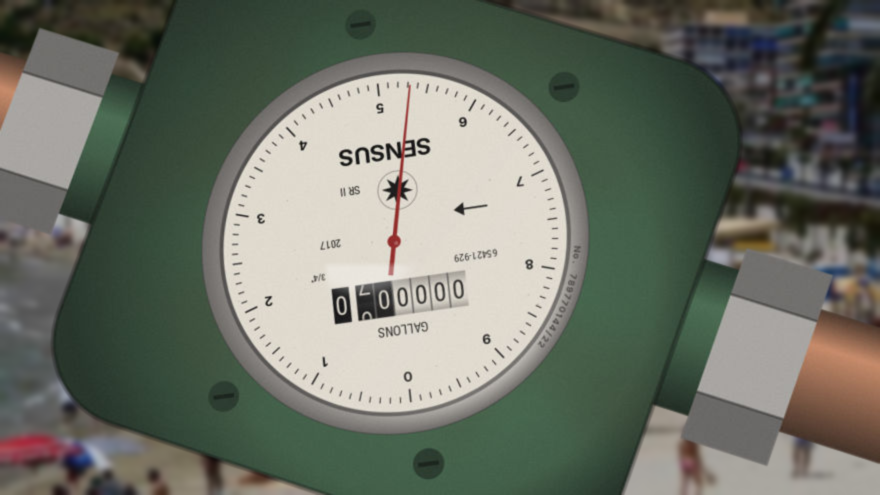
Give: 65.3,gal
